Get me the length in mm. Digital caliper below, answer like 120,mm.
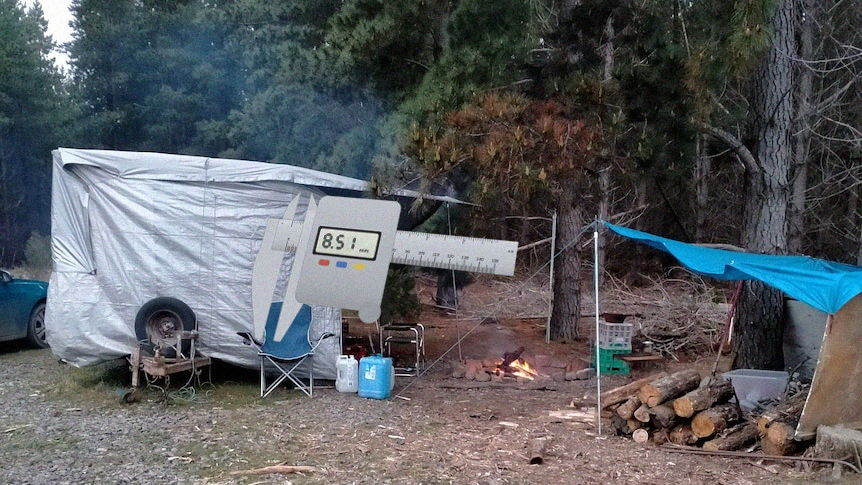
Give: 8.51,mm
